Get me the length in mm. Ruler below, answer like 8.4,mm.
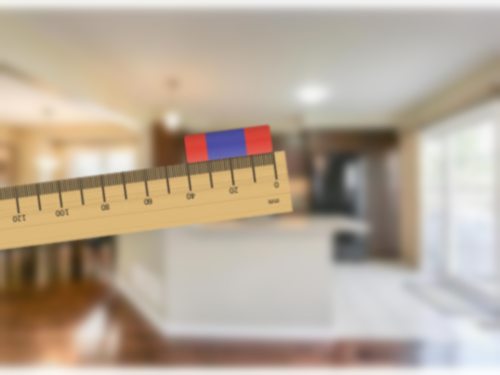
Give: 40,mm
